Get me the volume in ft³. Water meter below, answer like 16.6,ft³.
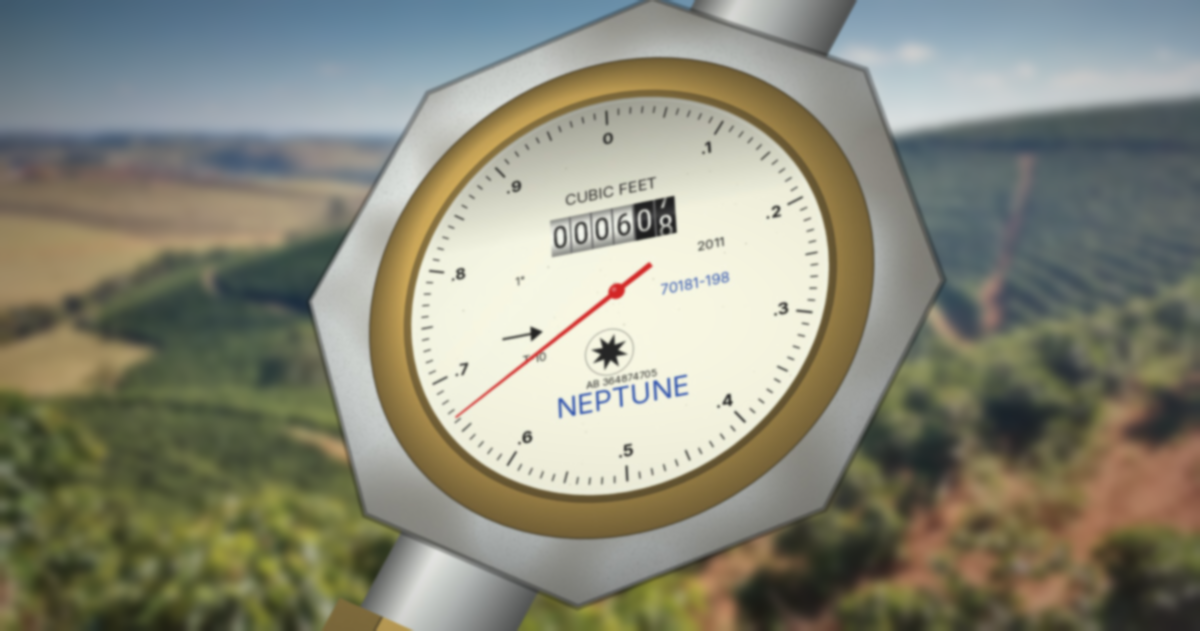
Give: 607.66,ft³
